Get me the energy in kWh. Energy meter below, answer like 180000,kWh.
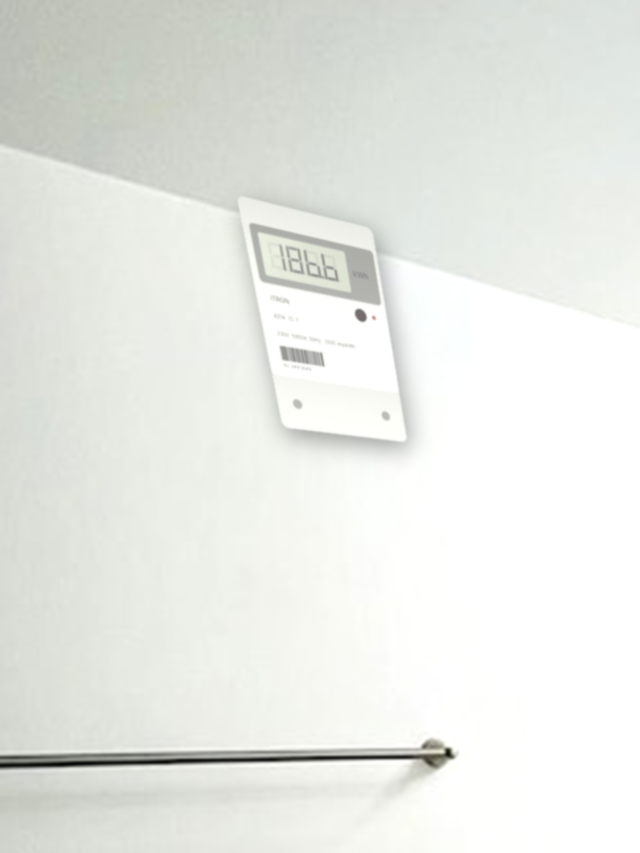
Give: 186.6,kWh
